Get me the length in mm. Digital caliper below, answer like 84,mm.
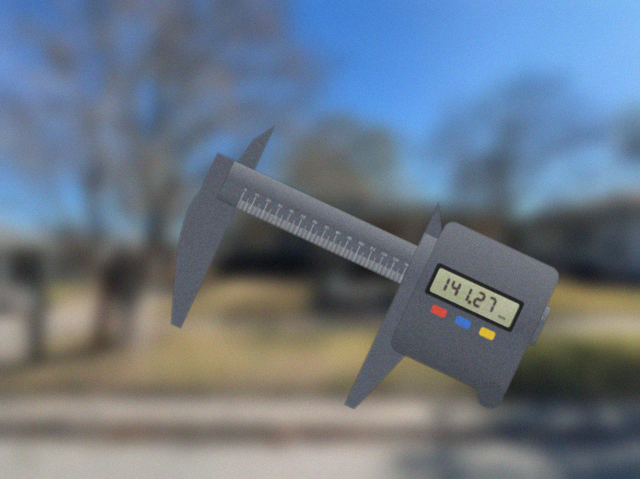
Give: 141.27,mm
